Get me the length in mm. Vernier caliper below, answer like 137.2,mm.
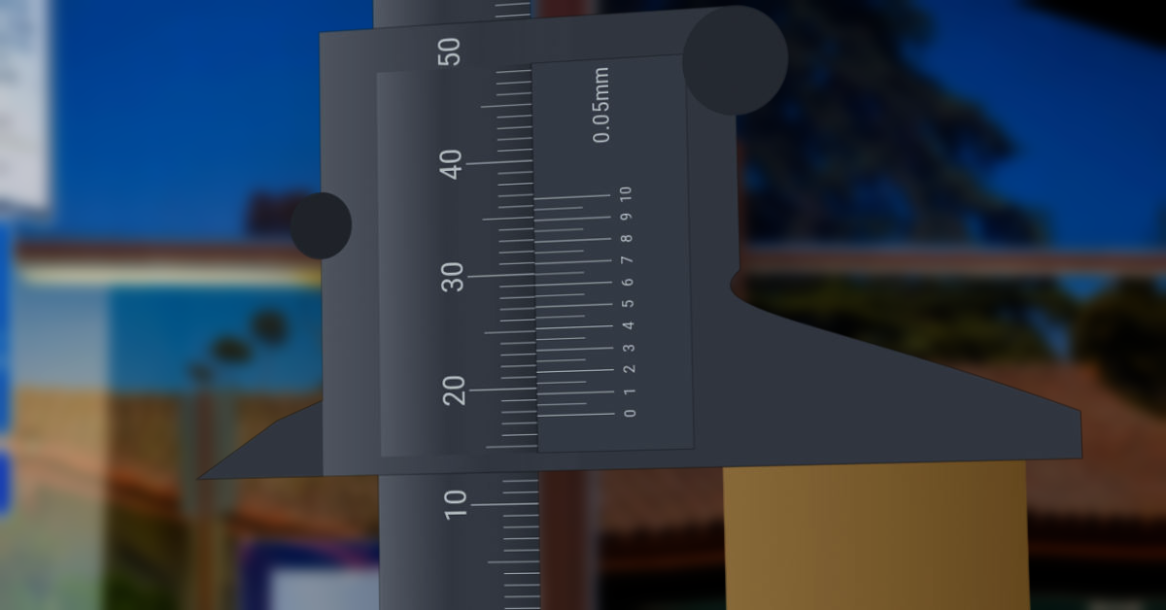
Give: 17.6,mm
